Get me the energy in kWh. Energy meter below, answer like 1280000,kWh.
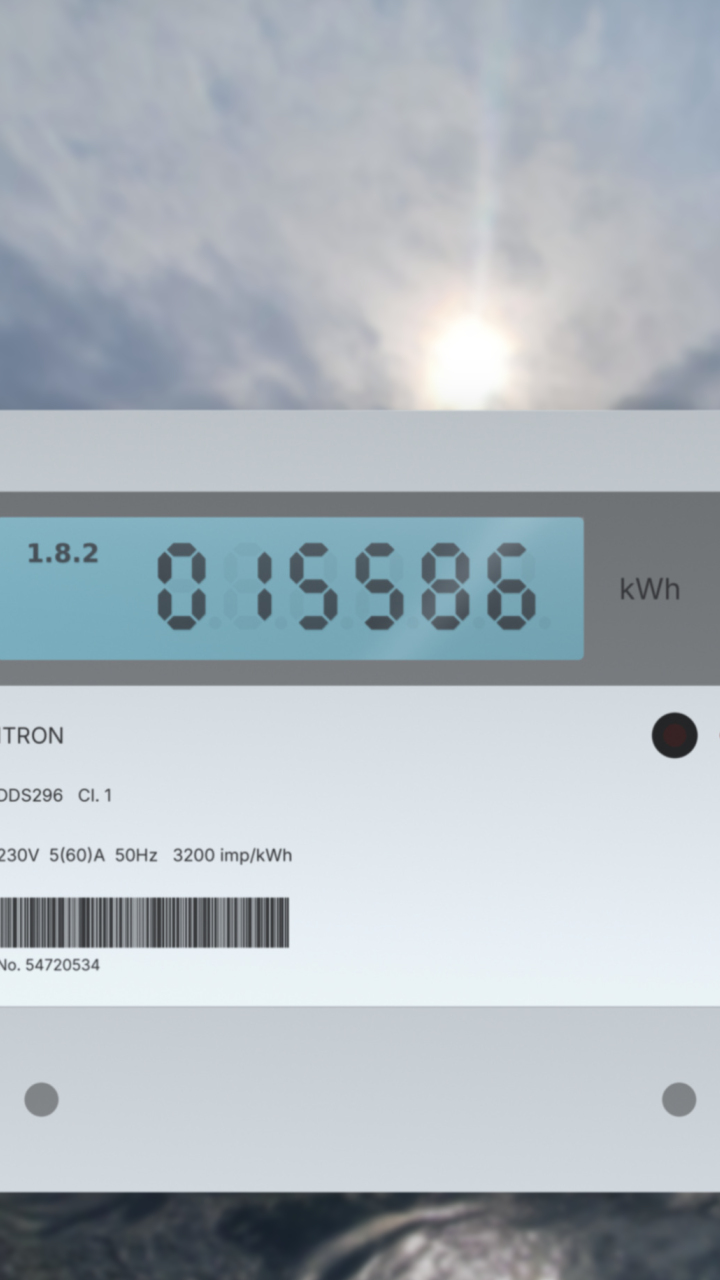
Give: 15586,kWh
